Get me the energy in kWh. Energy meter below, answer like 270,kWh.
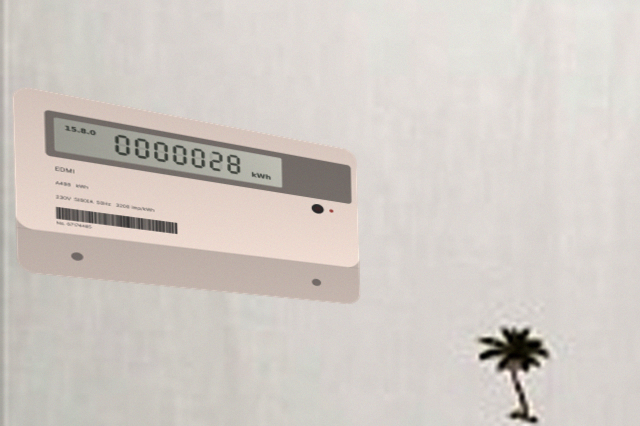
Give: 28,kWh
